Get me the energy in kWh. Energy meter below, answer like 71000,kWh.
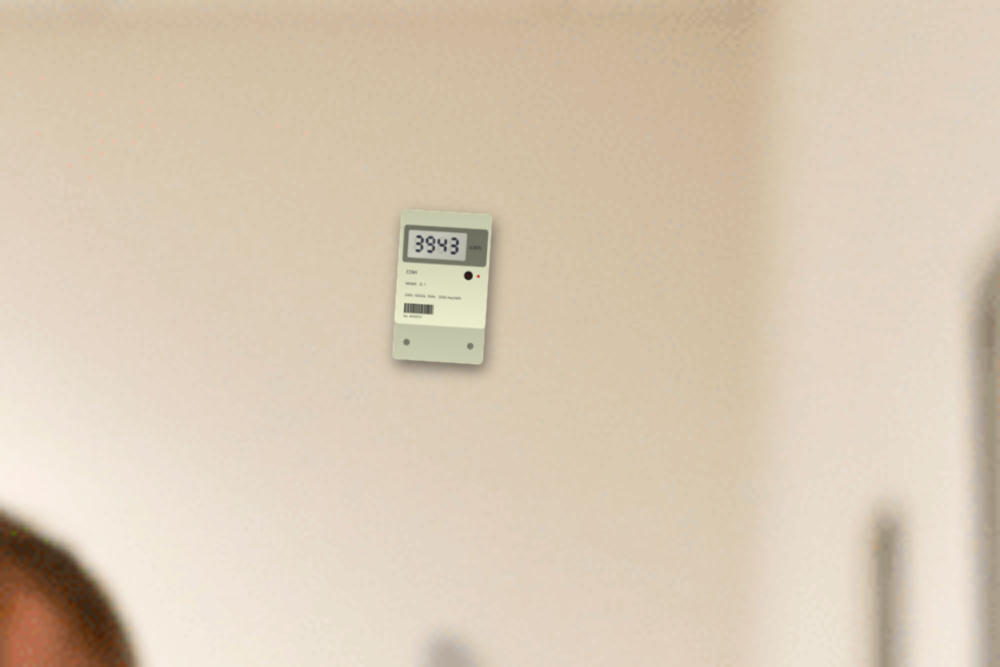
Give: 3943,kWh
